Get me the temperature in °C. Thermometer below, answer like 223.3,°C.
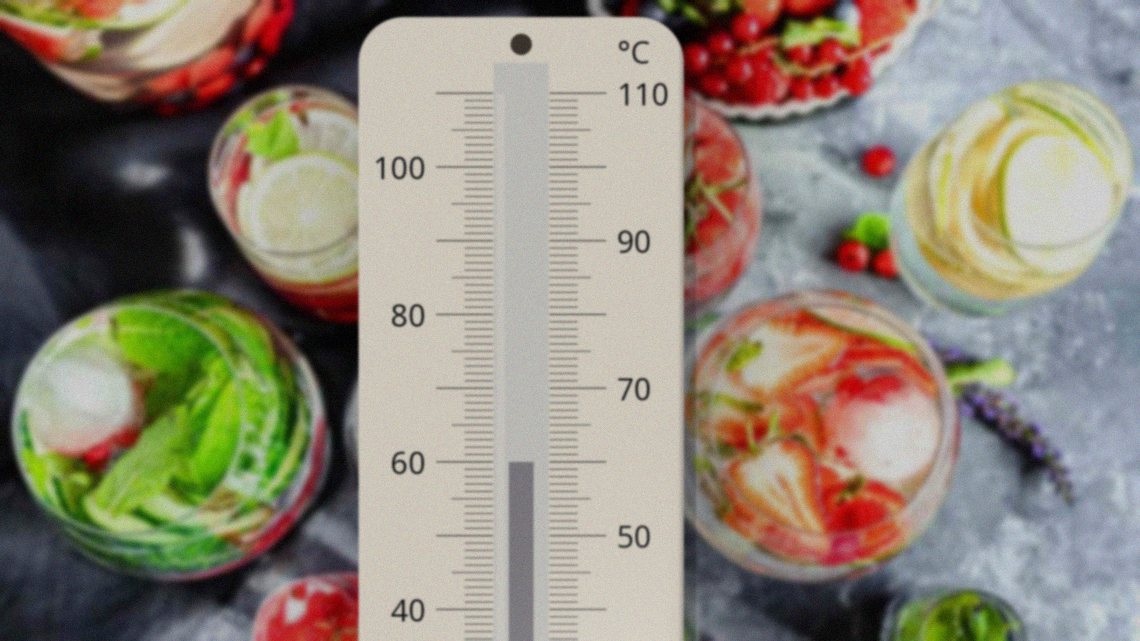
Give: 60,°C
